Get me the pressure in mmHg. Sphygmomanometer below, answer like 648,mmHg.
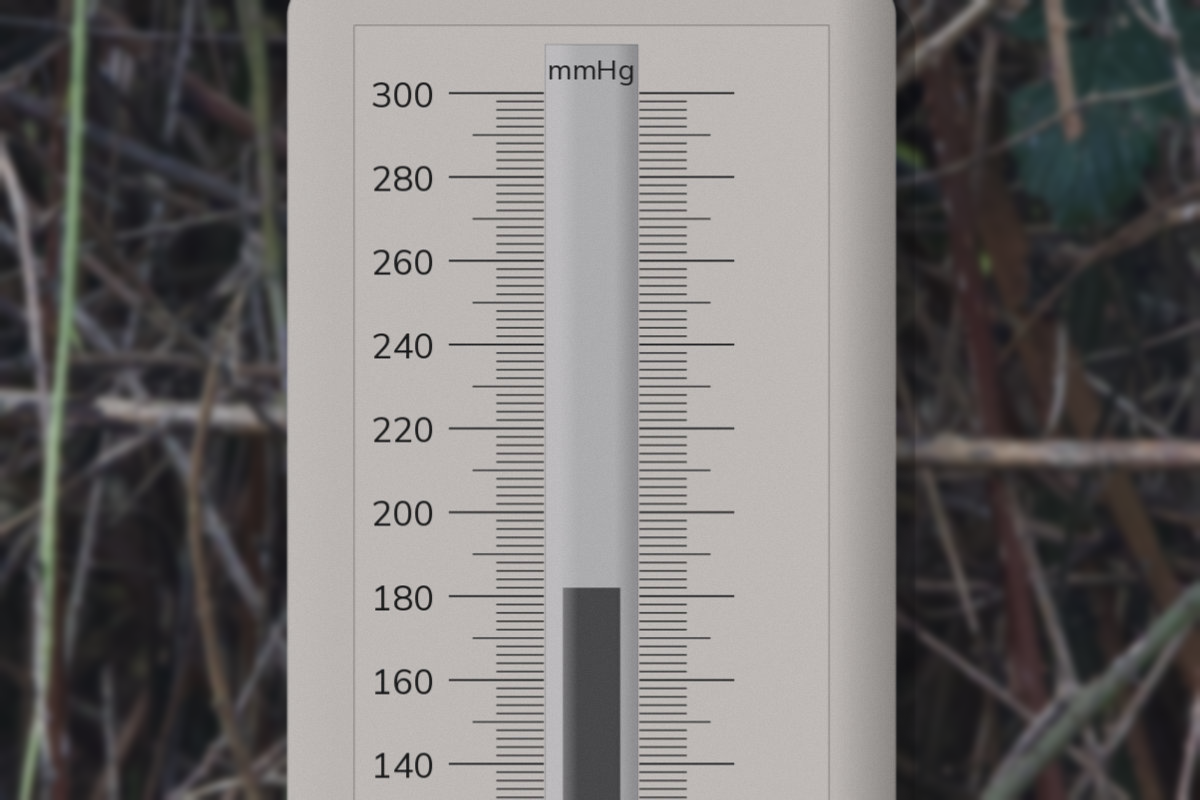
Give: 182,mmHg
